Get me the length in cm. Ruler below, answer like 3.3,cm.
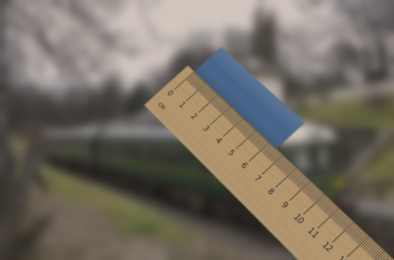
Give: 6.5,cm
